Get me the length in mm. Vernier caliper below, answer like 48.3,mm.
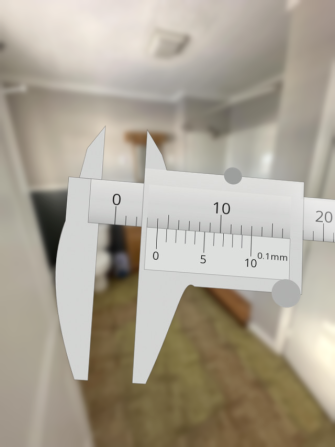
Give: 4.0,mm
